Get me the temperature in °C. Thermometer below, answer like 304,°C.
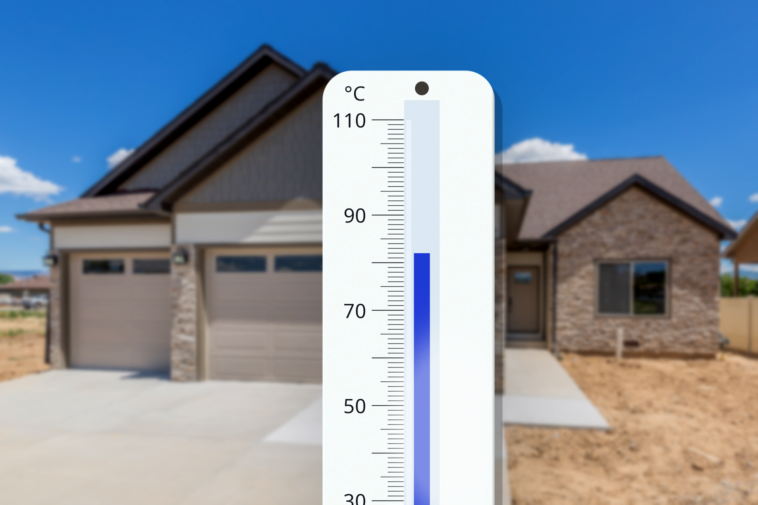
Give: 82,°C
